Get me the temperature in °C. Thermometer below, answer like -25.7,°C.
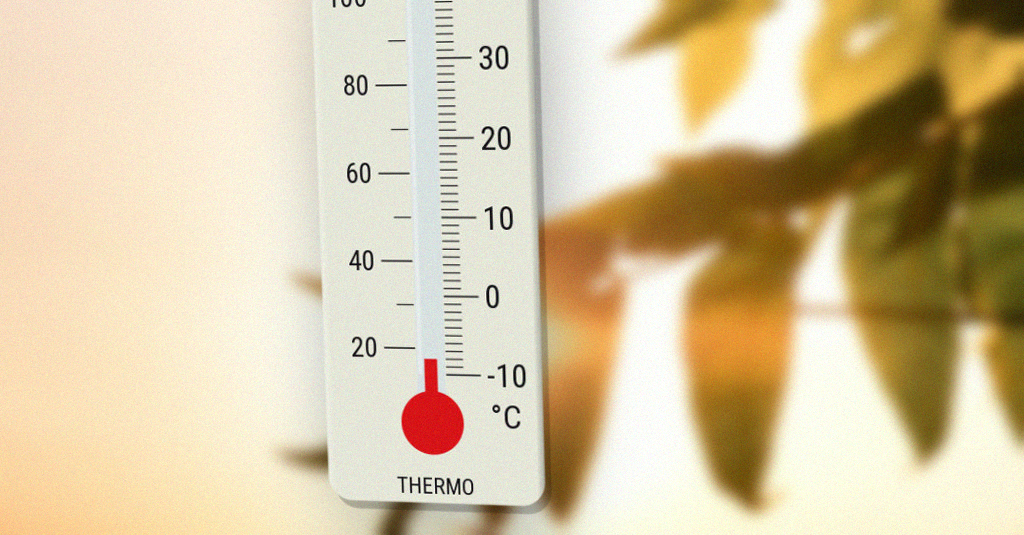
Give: -8,°C
